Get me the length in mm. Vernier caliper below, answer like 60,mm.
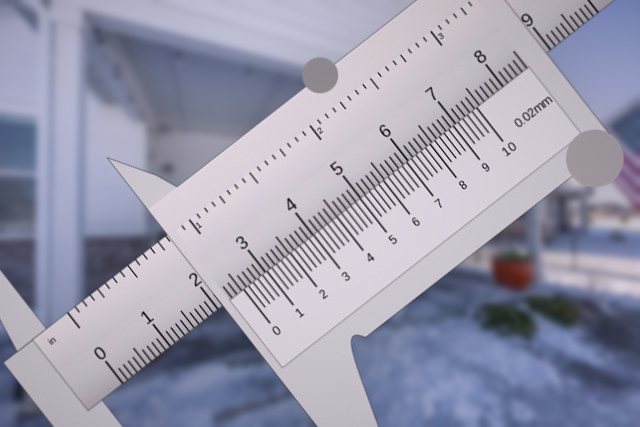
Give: 25.4,mm
